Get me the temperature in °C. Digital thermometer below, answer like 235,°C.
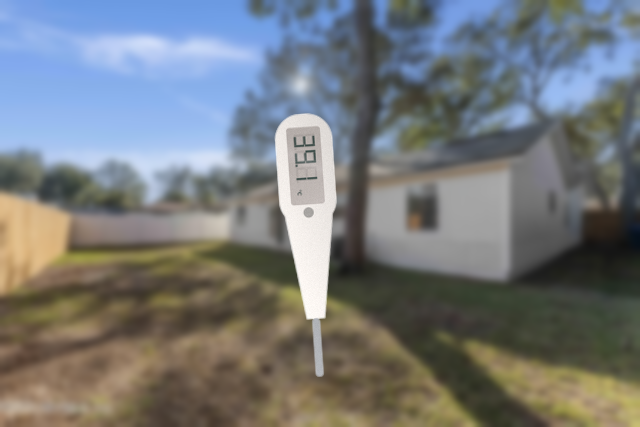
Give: 39.1,°C
